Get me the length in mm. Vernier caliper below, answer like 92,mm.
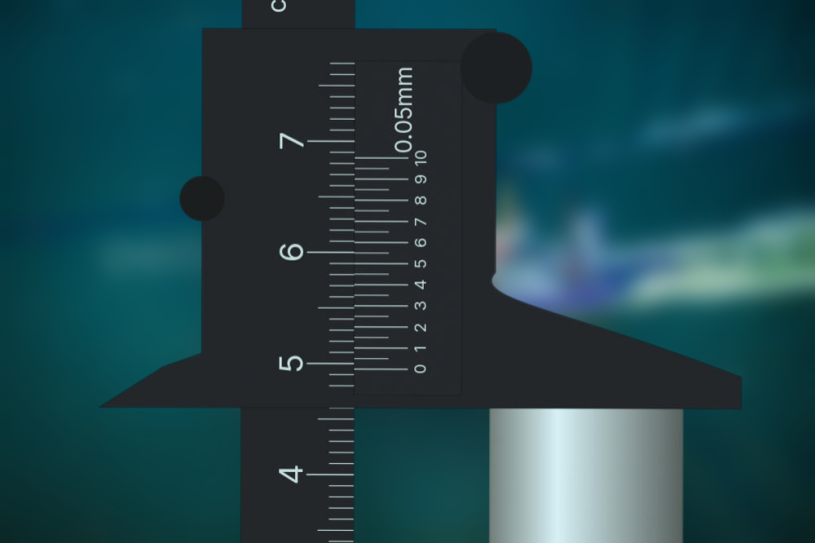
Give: 49.5,mm
